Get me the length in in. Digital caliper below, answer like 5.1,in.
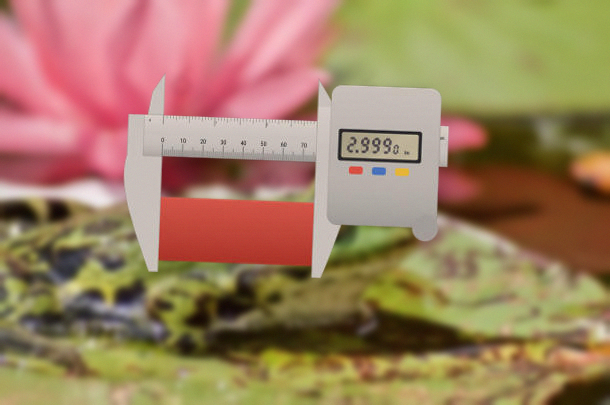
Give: 2.9990,in
